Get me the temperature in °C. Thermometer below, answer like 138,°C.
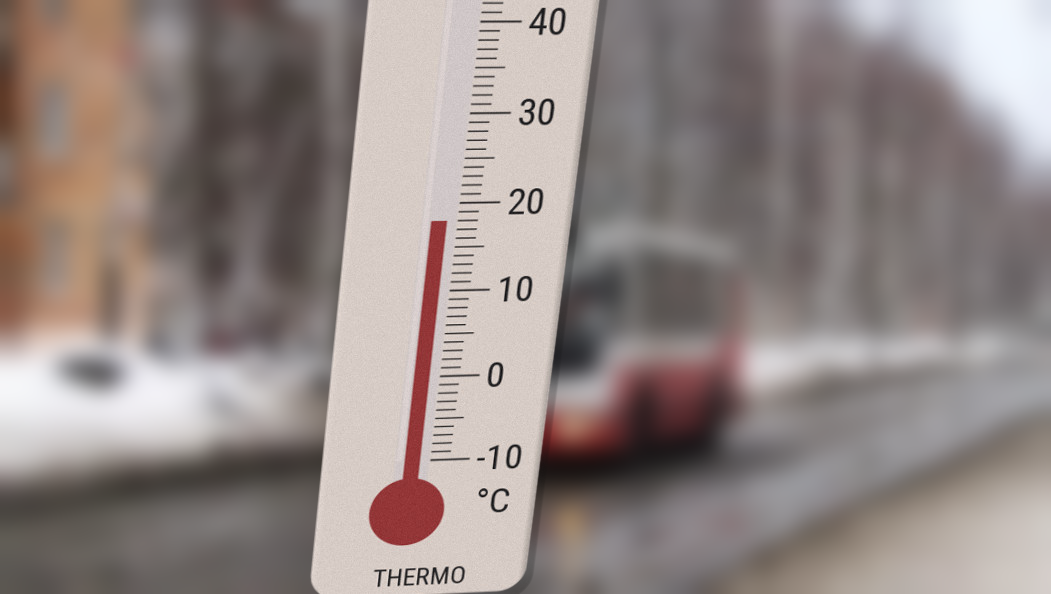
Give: 18,°C
